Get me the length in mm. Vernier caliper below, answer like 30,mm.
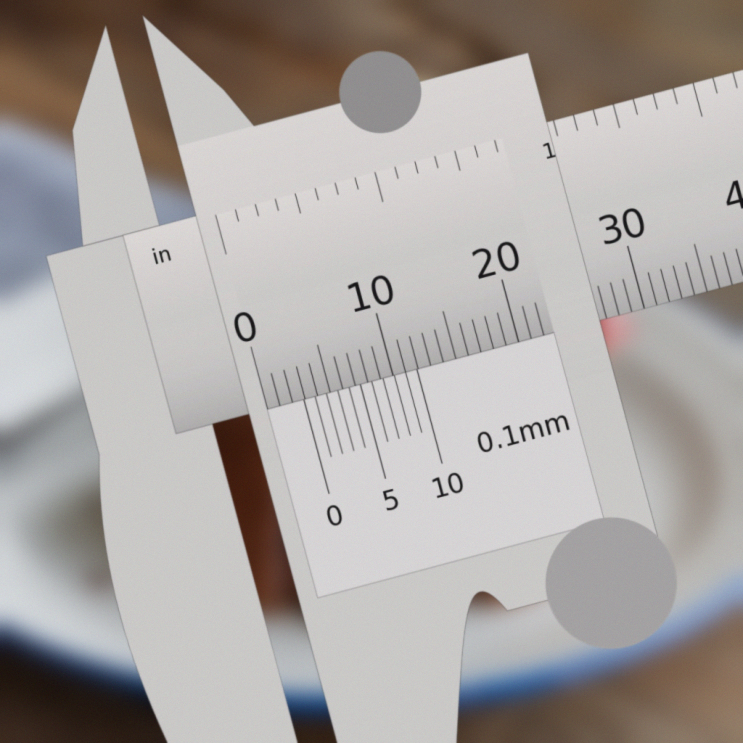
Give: 2.9,mm
